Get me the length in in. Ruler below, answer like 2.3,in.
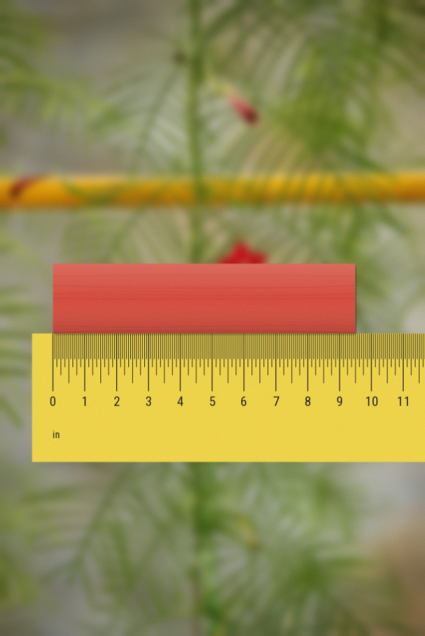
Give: 9.5,in
